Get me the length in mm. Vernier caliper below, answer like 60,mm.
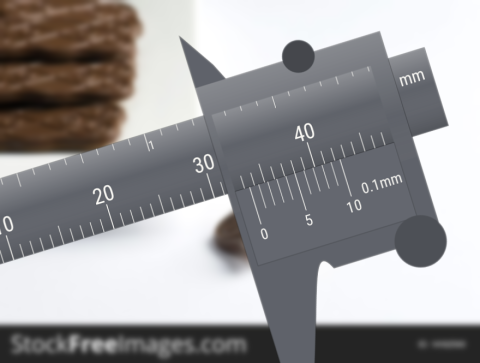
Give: 33.5,mm
